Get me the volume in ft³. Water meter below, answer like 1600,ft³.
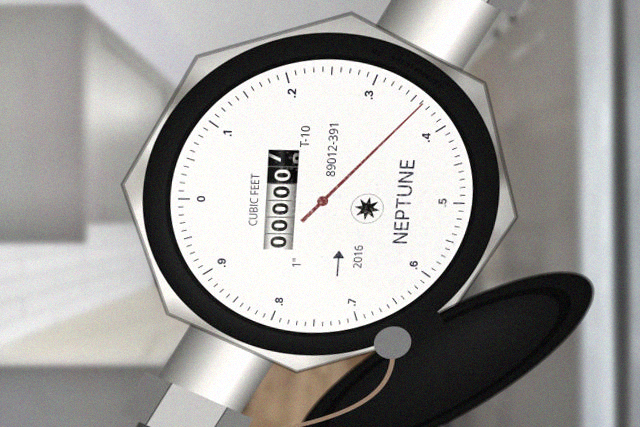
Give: 7.36,ft³
